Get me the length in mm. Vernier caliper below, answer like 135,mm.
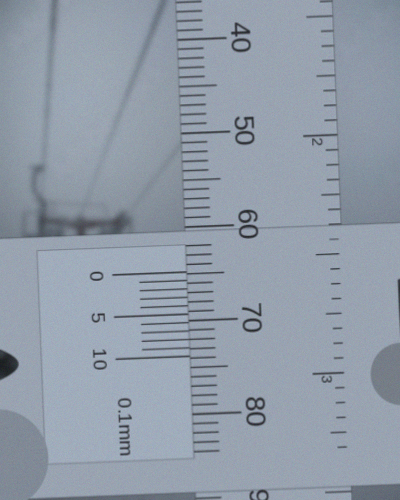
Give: 64.8,mm
